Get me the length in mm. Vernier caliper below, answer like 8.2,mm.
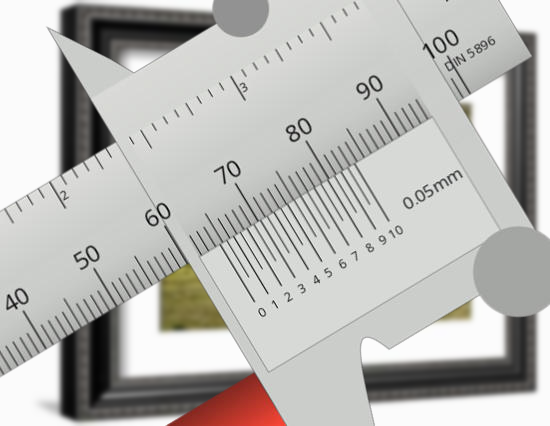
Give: 64.6,mm
